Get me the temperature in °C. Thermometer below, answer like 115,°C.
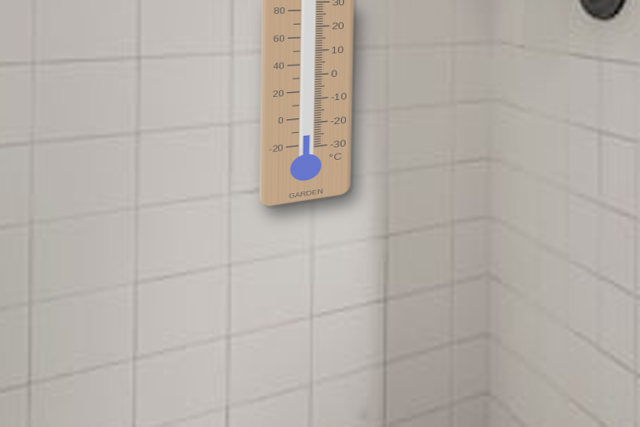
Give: -25,°C
